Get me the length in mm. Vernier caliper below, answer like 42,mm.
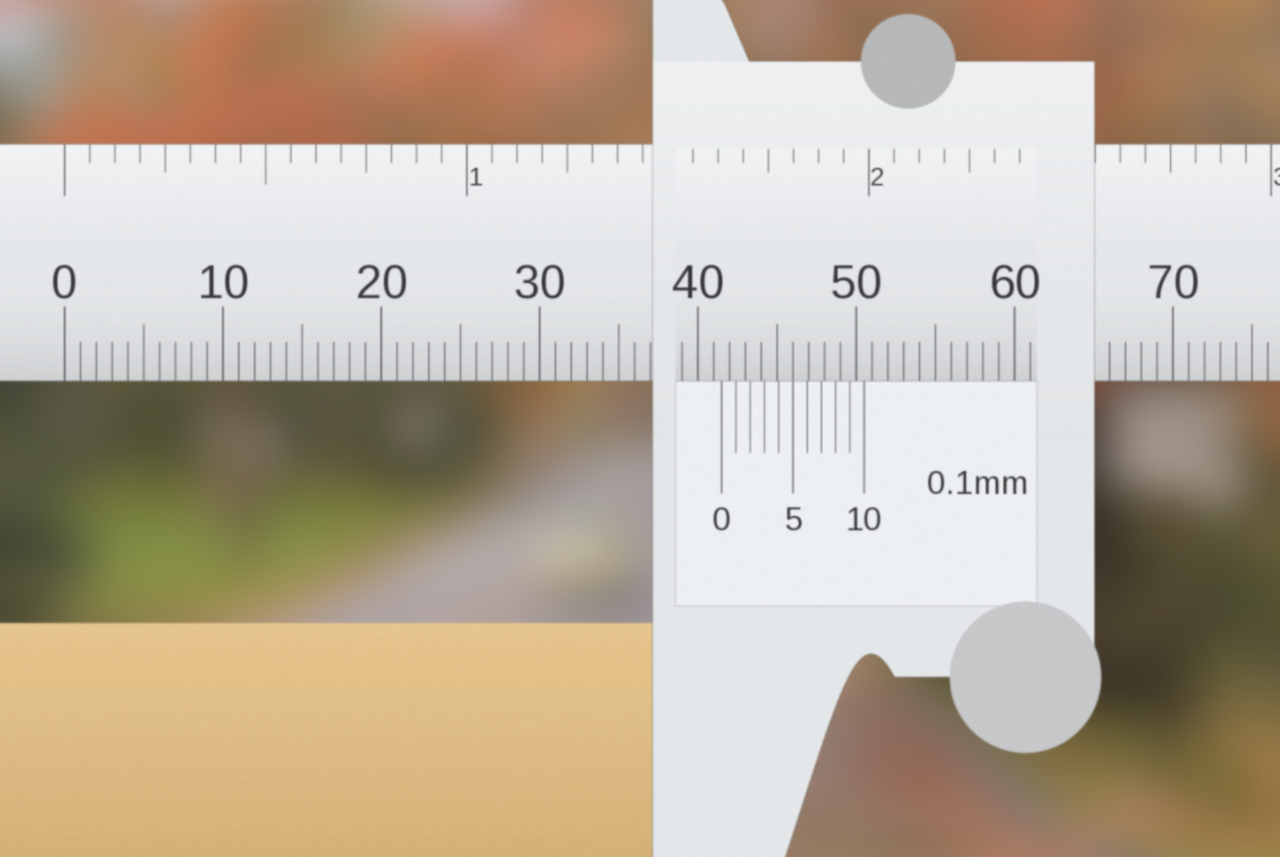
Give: 41.5,mm
